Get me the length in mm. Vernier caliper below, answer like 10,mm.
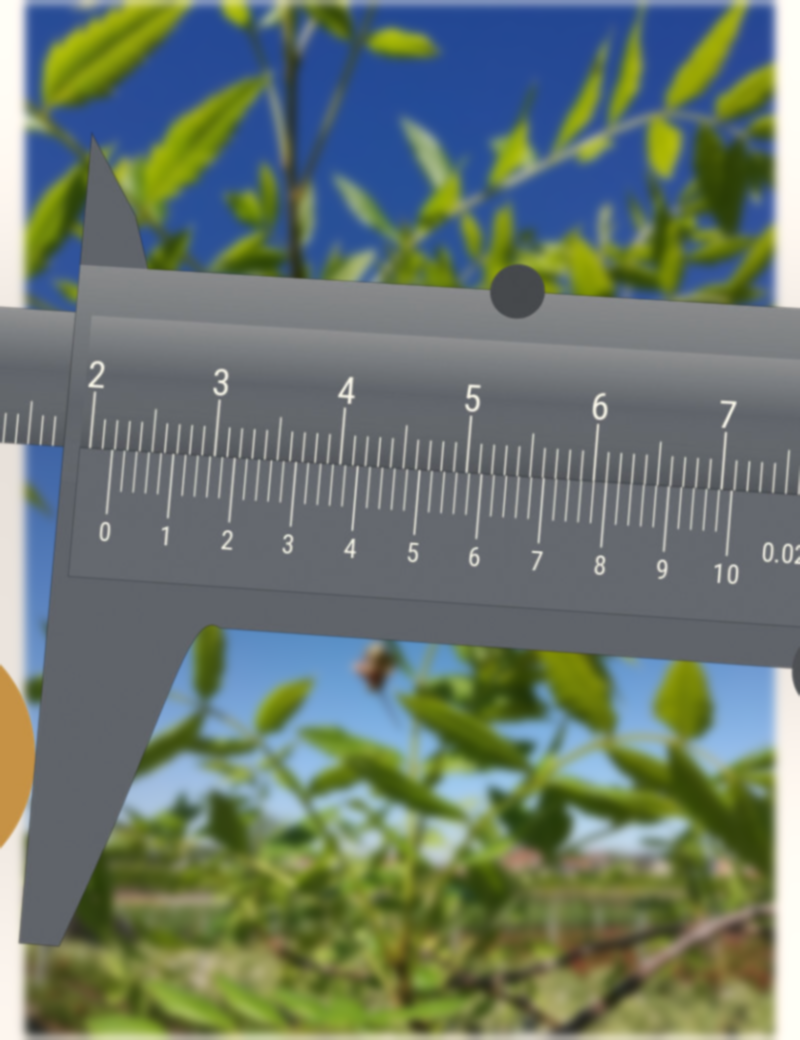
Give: 21.8,mm
